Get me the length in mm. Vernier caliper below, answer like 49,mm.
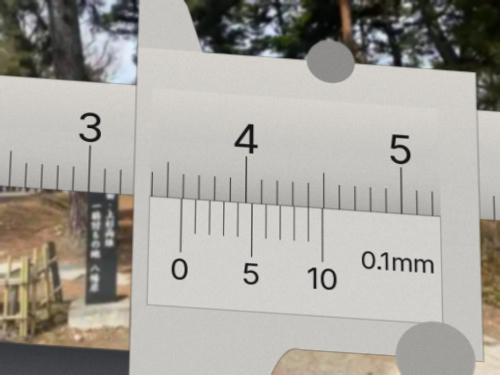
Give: 35.9,mm
